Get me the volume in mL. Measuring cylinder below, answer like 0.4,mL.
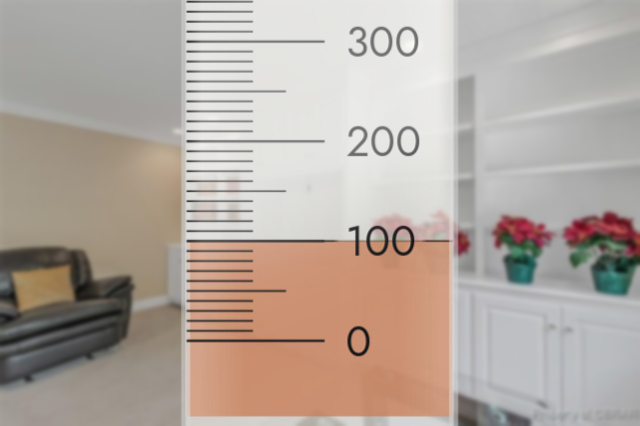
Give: 100,mL
